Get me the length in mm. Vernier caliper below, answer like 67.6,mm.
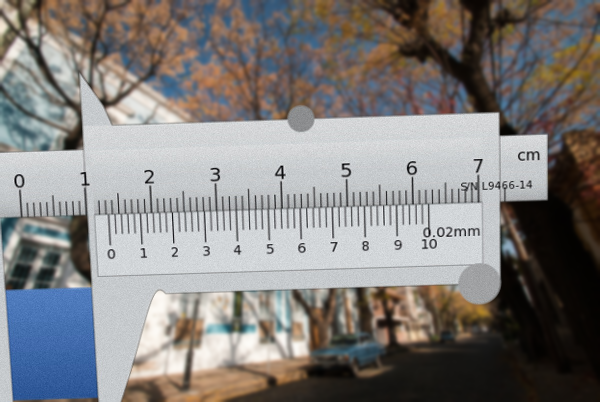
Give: 13.4,mm
